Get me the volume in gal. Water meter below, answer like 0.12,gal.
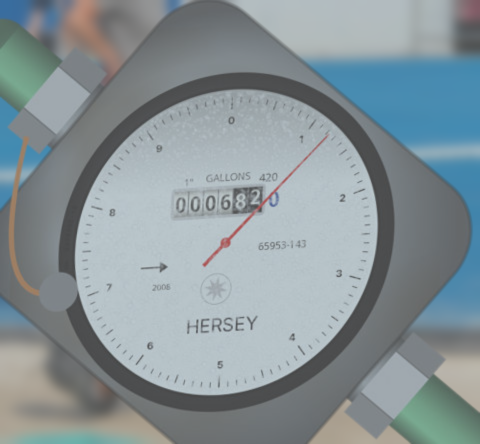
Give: 6821.2,gal
